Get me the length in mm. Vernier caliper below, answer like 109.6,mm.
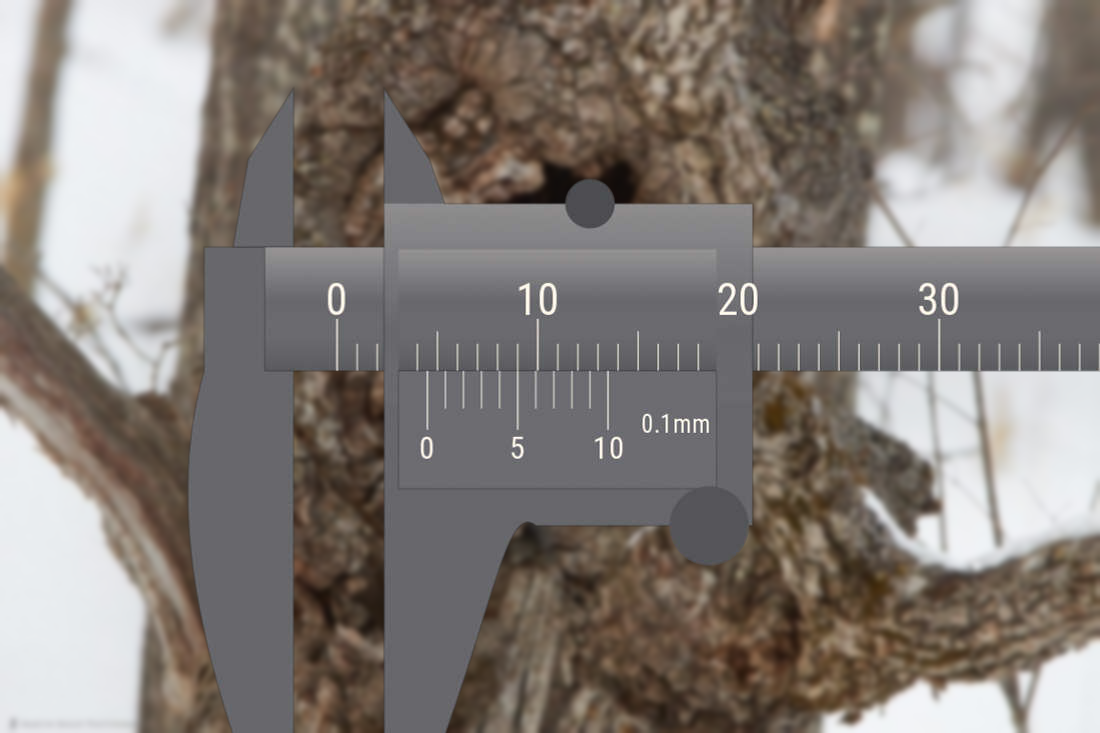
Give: 4.5,mm
